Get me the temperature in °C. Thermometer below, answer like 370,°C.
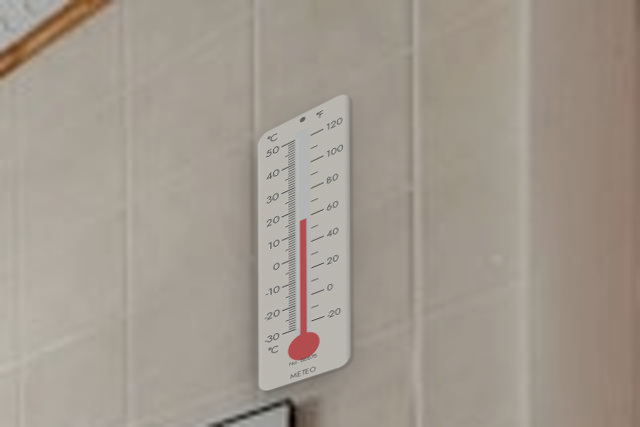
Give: 15,°C
